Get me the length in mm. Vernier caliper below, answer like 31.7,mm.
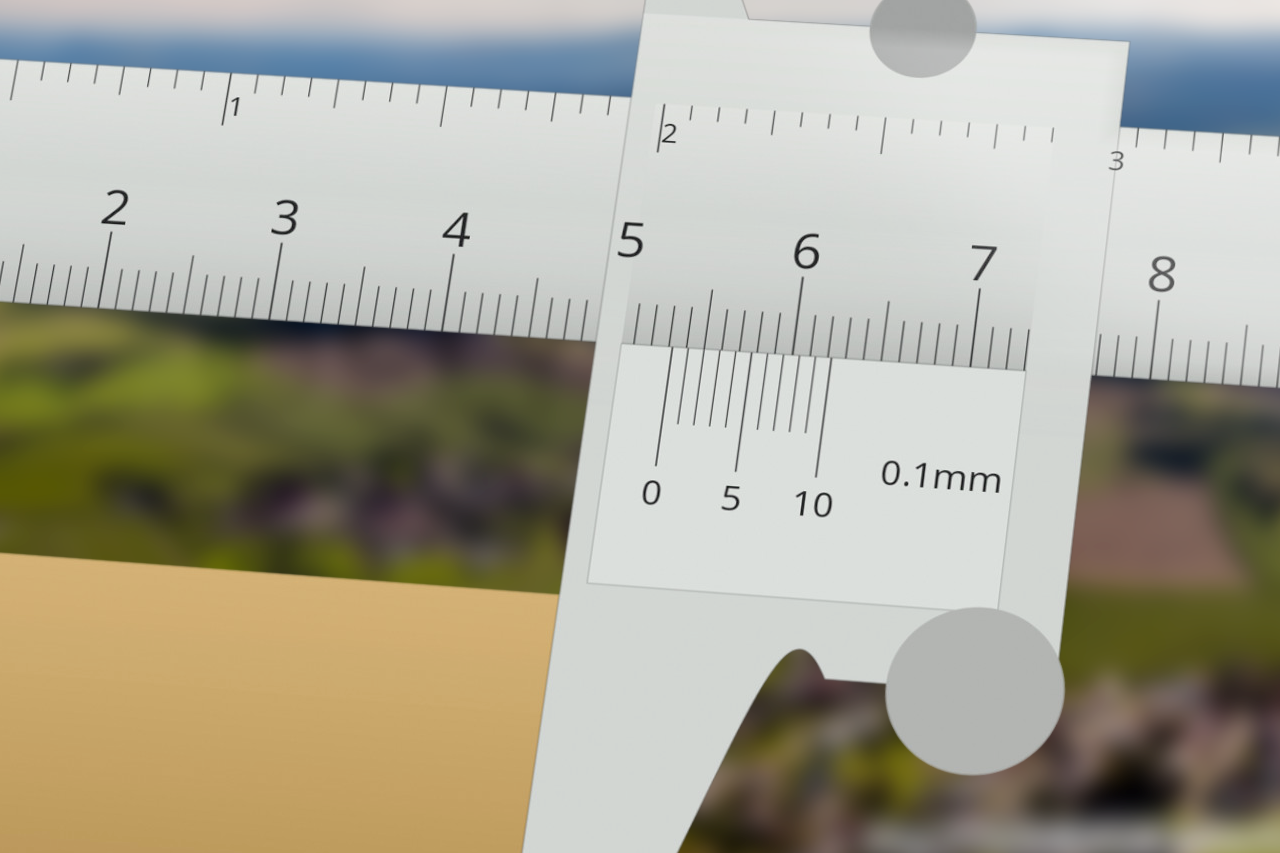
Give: 53.2,mm
